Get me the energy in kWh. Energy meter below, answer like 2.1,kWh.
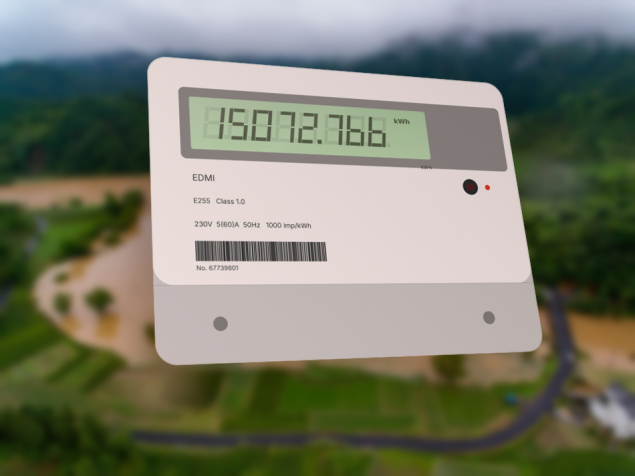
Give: 15072.766,kWh
